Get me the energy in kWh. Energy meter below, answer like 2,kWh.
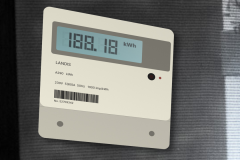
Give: 188.18,kWh
